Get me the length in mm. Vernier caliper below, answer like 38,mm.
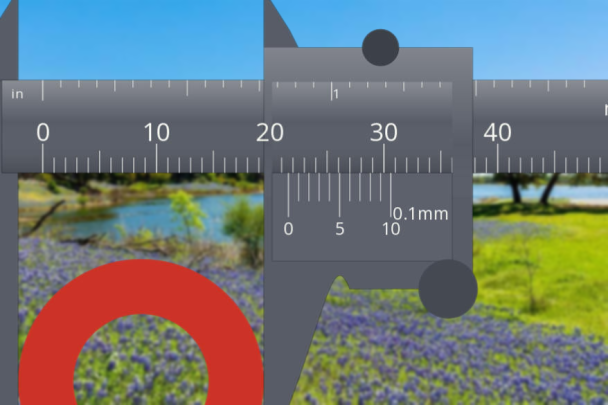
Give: 21.6,mm
